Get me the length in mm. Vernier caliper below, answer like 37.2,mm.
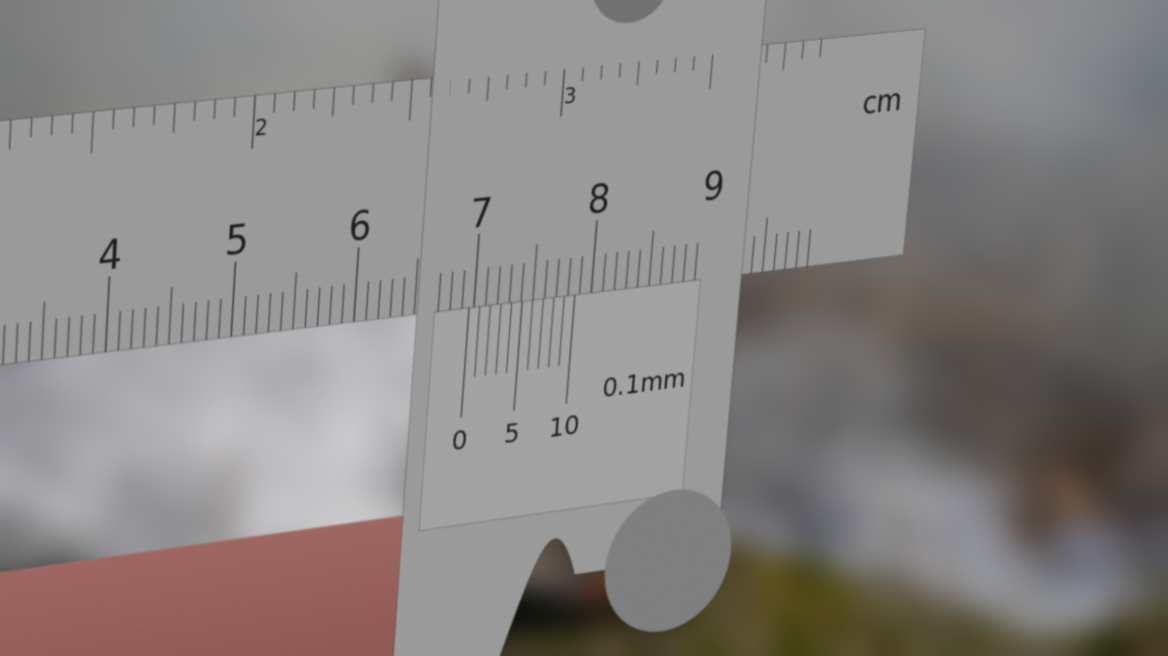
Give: 69.6,mm
